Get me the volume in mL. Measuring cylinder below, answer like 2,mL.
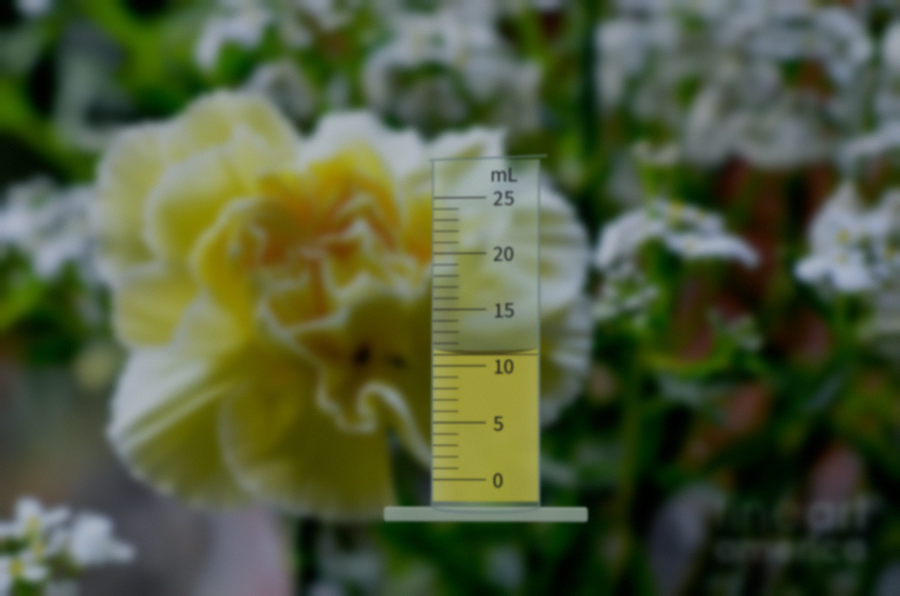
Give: 11,mL
